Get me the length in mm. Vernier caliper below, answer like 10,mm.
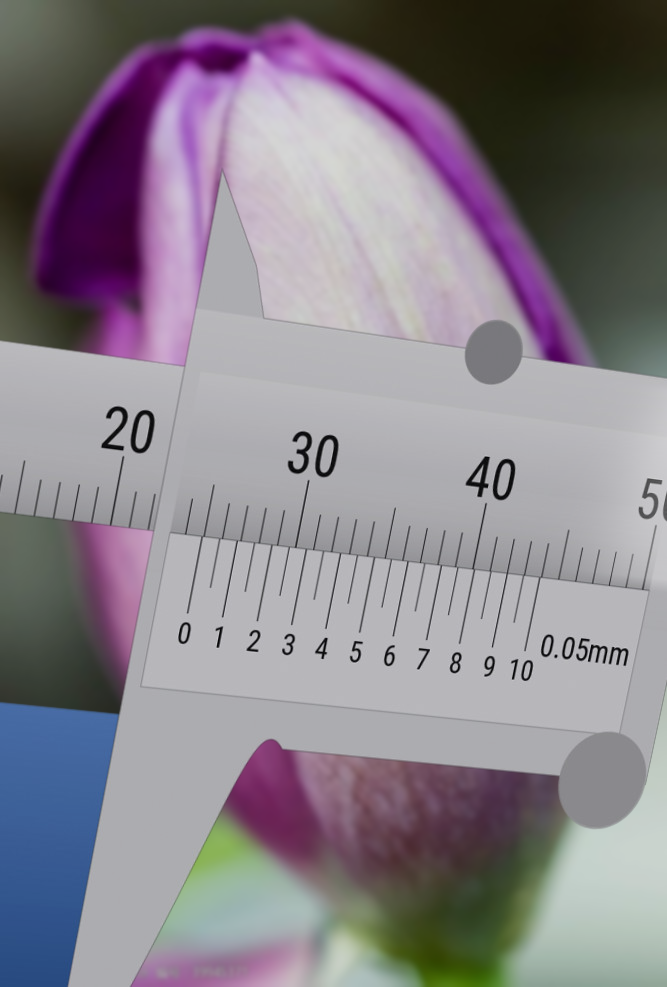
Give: 24.9,mm
